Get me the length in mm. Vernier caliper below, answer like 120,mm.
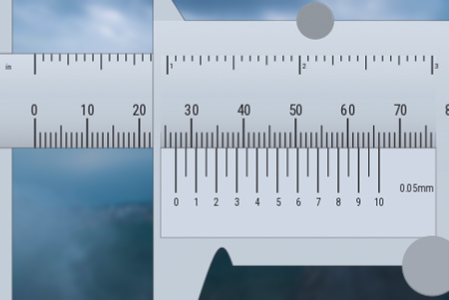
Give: 27.0,mm
